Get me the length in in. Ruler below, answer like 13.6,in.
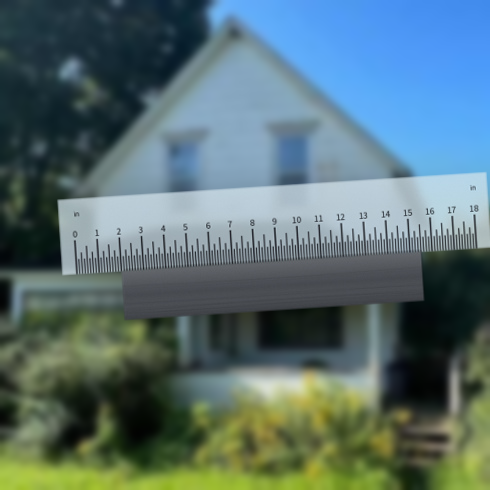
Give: 13.5,in
